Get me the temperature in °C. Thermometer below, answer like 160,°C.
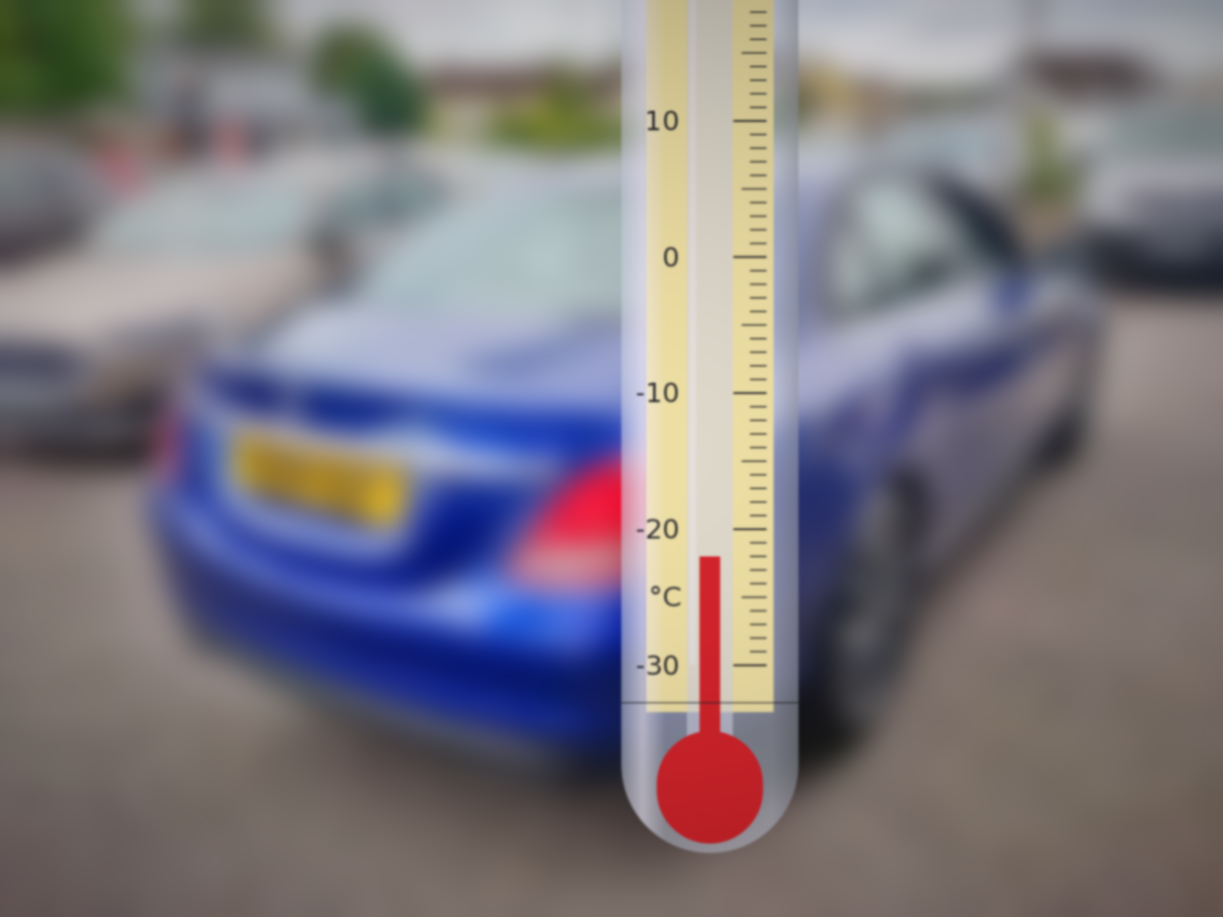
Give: -22,°C
